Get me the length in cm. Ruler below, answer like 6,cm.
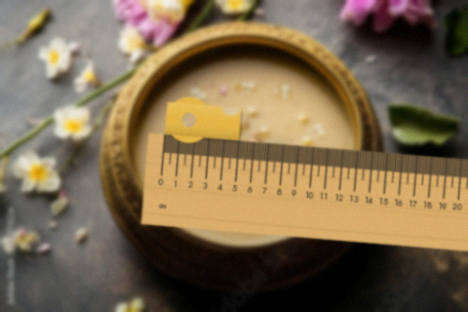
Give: 5,cm
